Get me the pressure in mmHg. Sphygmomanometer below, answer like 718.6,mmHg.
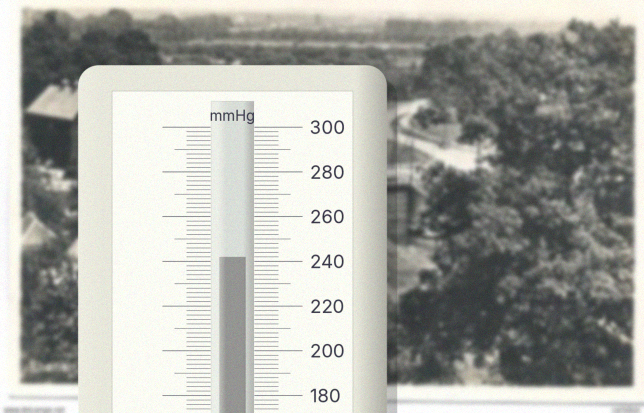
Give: 242,mmHg
